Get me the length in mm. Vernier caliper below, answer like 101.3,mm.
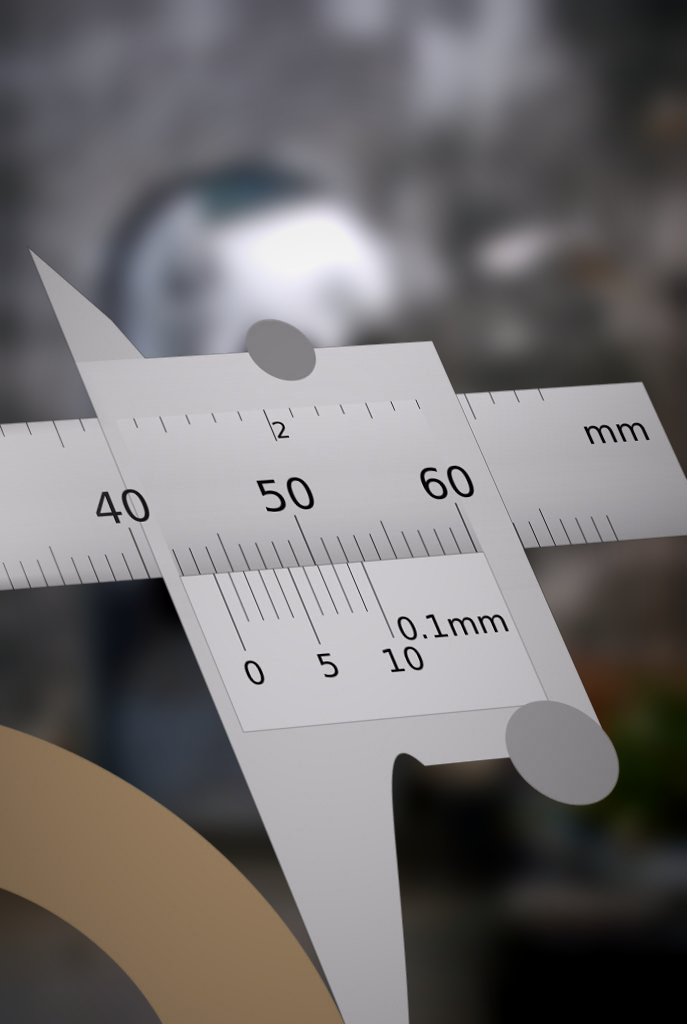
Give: 43.8,mm
